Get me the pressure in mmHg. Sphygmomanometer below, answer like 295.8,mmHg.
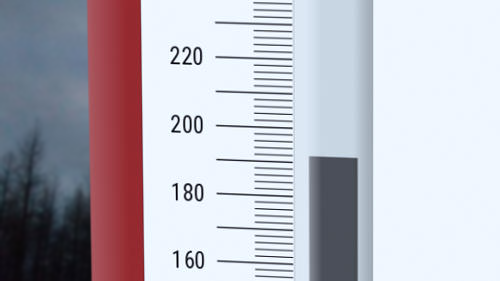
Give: 192,mmHg
